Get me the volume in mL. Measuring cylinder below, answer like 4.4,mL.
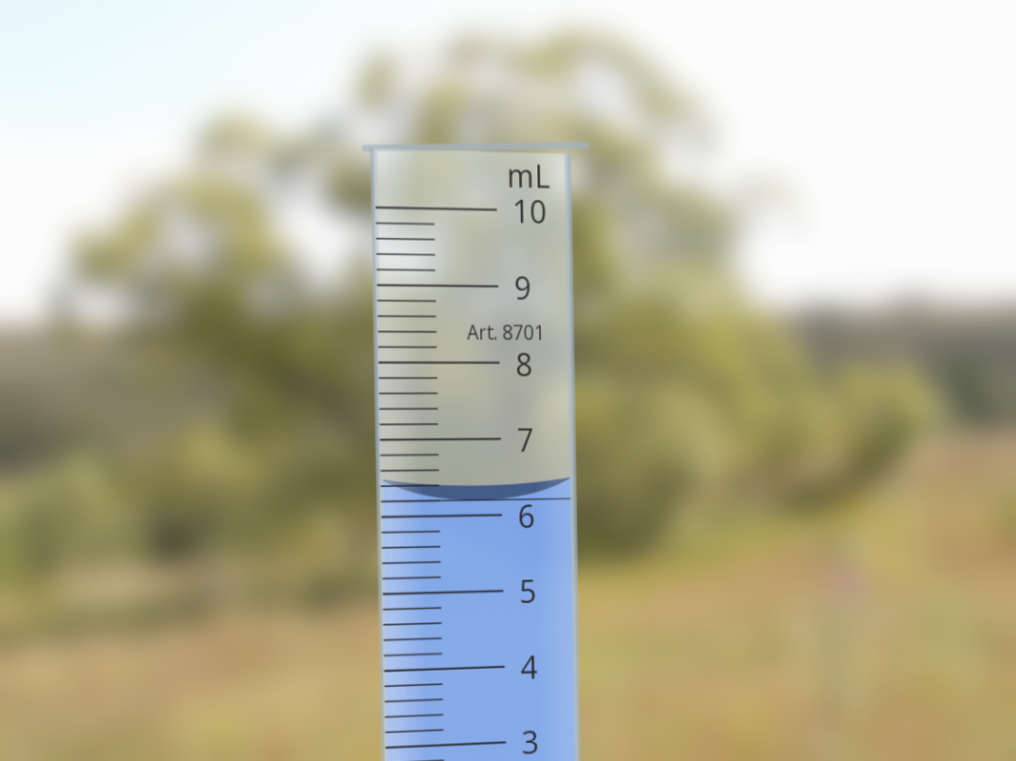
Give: 6.2,mL
